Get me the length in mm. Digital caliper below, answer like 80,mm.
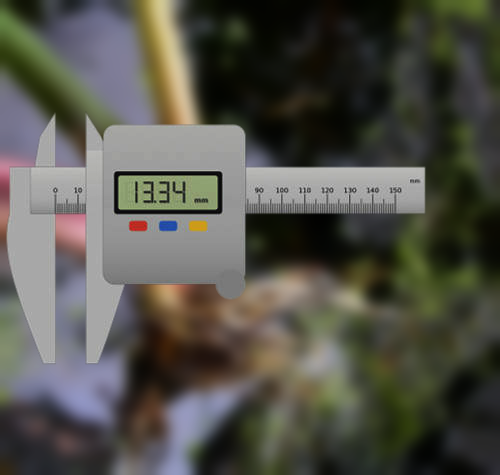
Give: 13.34,mm
